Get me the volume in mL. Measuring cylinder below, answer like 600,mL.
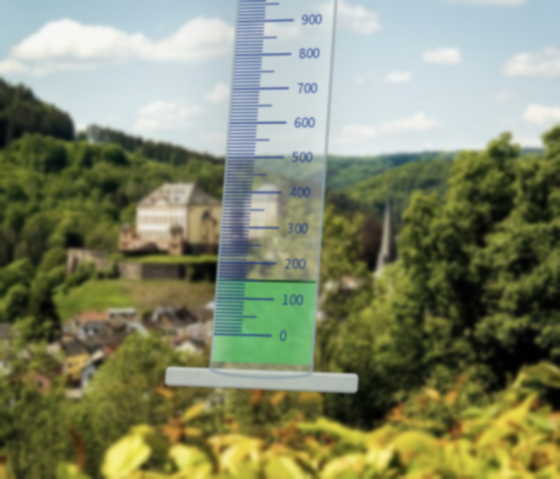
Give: 150,mL
